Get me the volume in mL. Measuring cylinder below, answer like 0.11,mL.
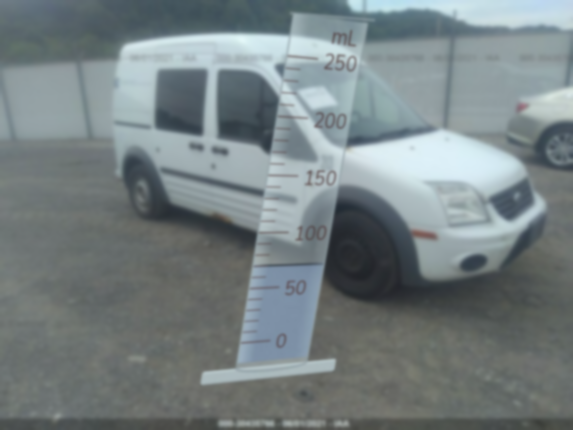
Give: 70,mL
